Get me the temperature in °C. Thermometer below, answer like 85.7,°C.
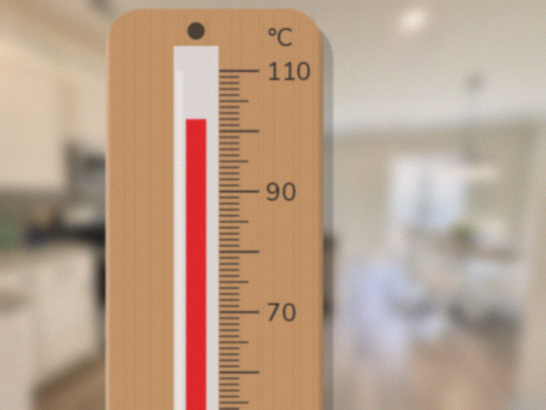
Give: 102,°C
